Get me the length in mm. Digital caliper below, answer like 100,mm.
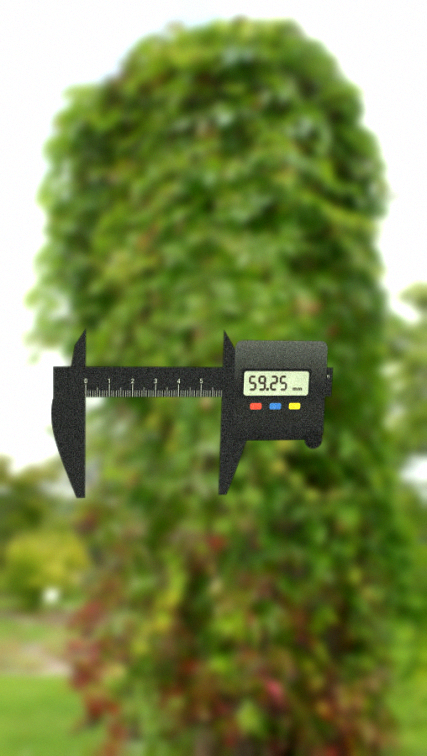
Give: 59.25,mm
